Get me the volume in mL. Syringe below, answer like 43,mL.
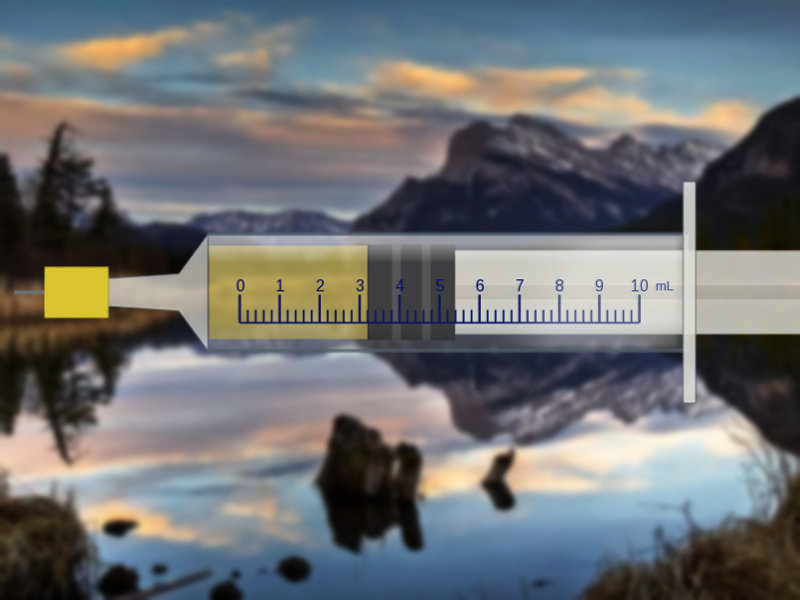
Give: 3.2,mL
